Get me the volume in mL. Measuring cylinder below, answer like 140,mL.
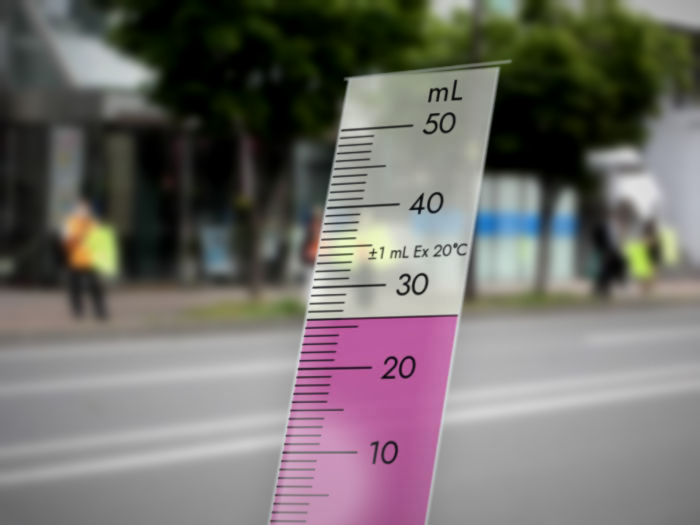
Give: 26,mL
